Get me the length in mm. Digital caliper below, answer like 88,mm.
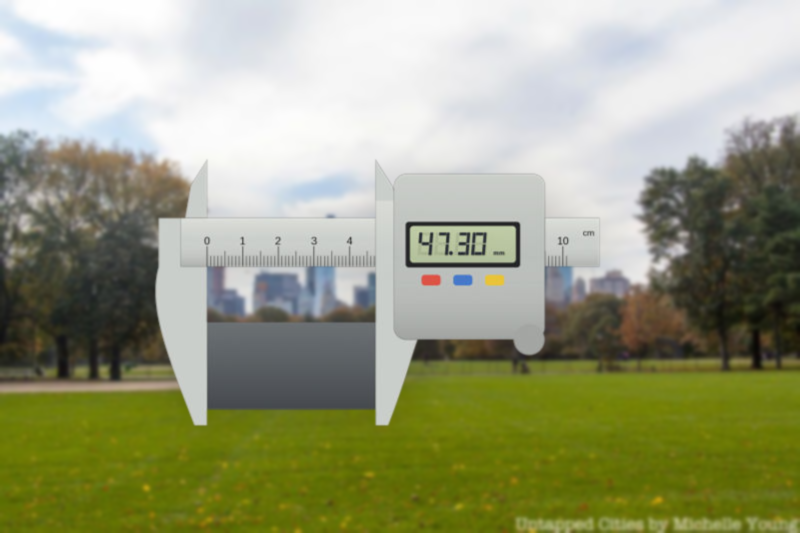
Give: 47.30,mm
